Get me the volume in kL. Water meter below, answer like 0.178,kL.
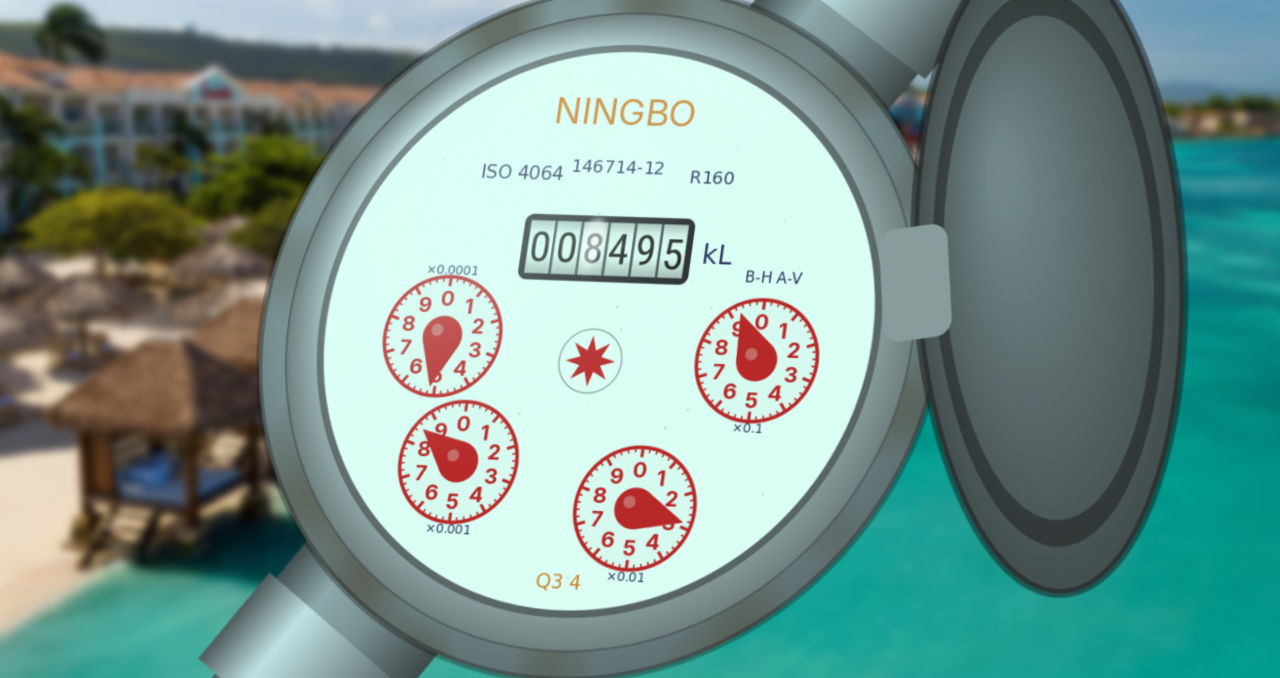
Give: 8494.9285,kL
